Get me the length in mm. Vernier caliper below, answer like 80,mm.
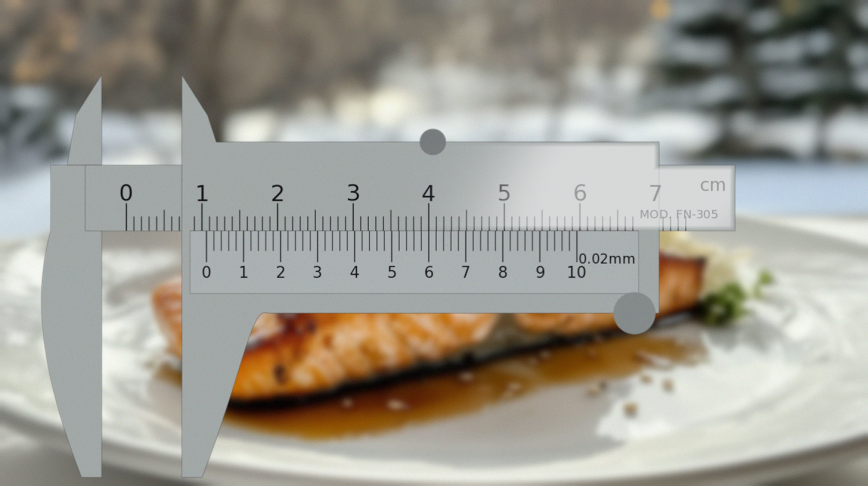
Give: 10.6,mm
